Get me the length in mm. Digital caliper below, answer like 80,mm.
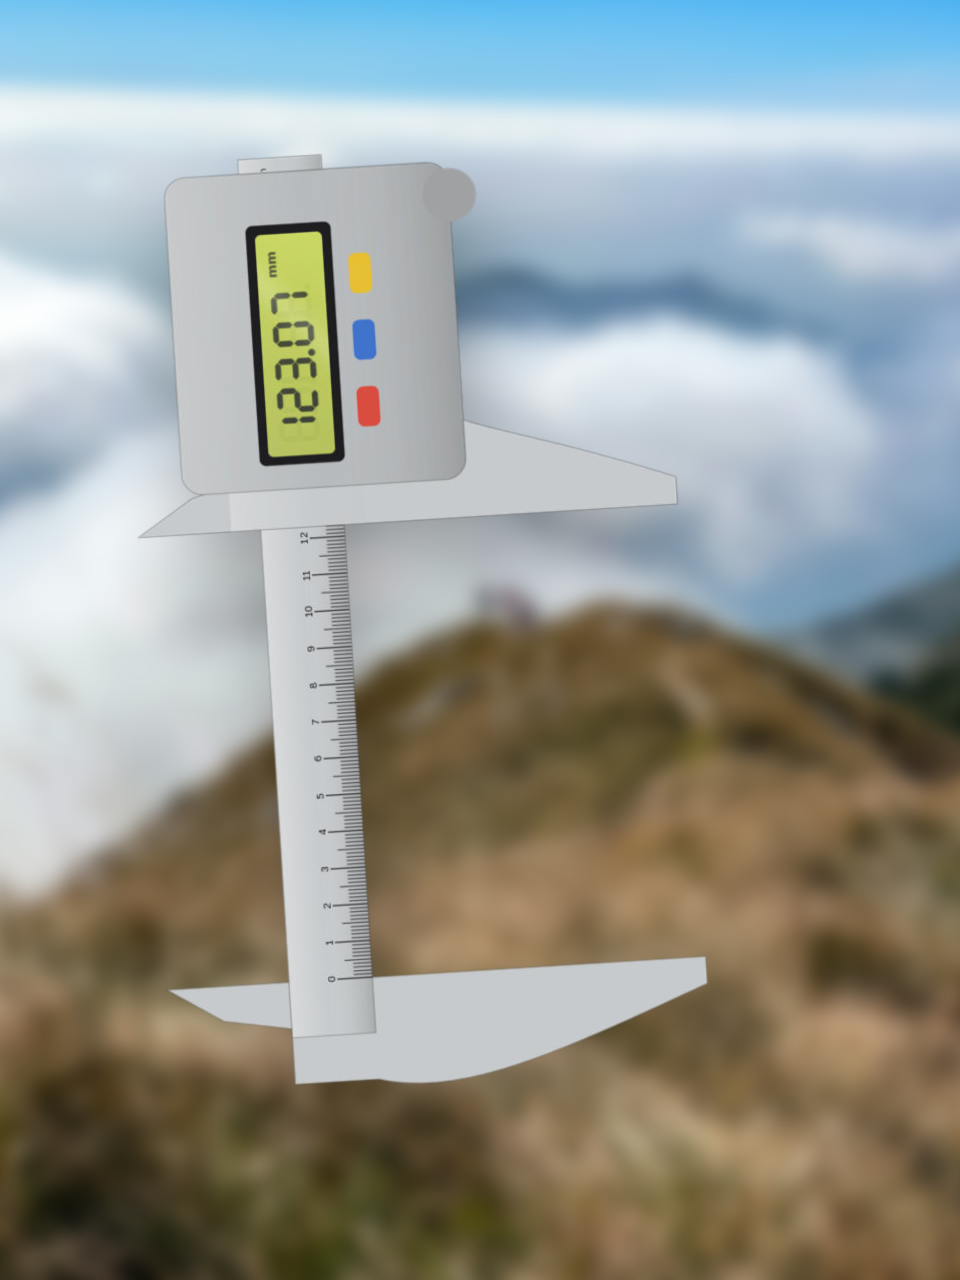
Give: 123.07,mm
